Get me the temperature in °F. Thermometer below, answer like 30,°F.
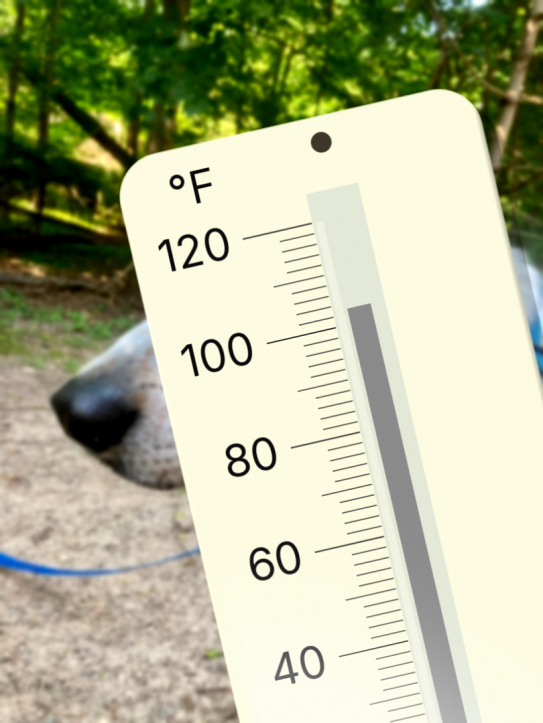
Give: 103,°F
